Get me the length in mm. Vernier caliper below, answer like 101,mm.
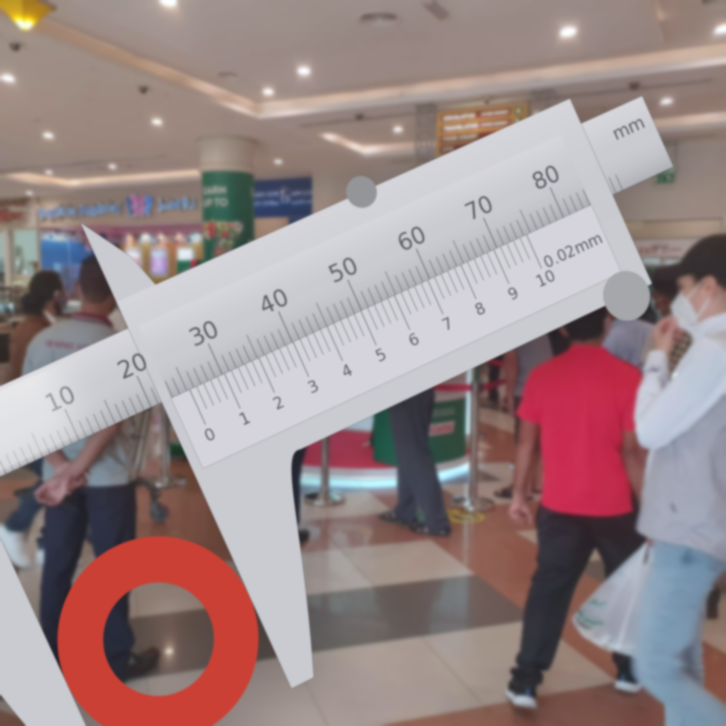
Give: 25.4,mm
